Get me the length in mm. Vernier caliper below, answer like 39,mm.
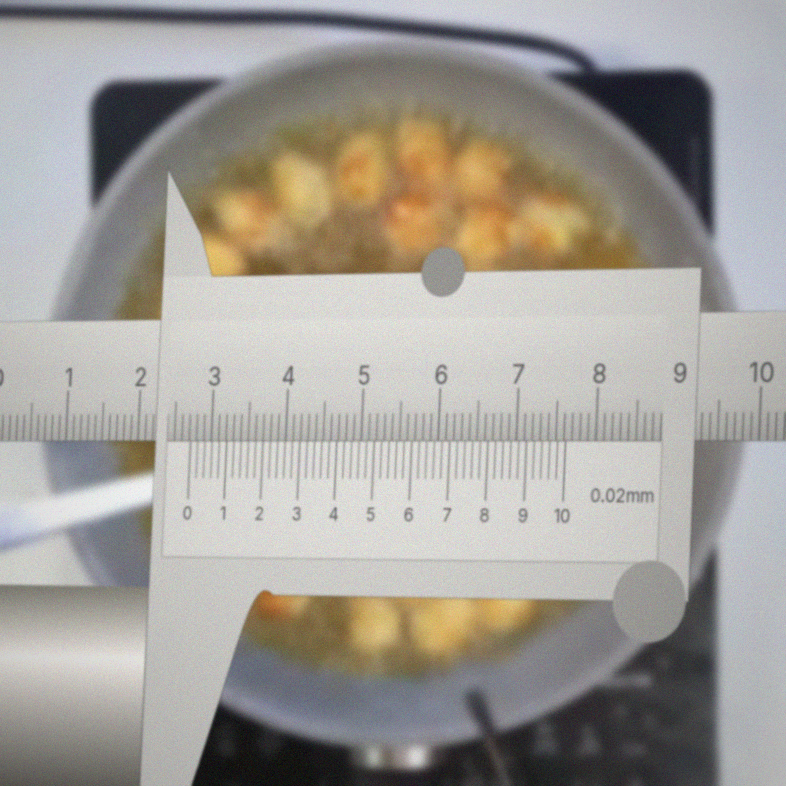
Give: 27.2,mm
